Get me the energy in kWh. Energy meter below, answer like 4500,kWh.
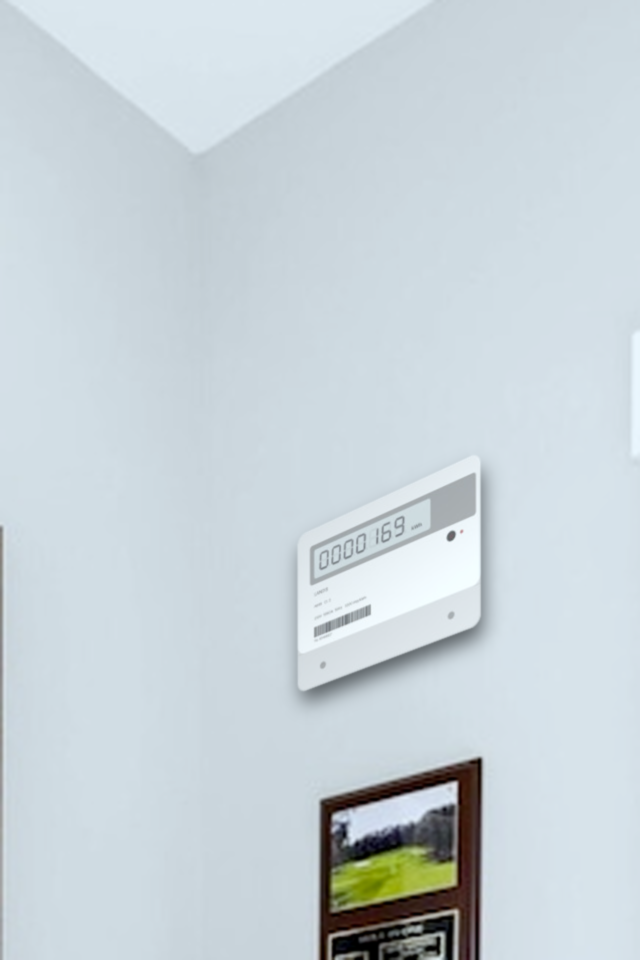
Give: 169,kWh
